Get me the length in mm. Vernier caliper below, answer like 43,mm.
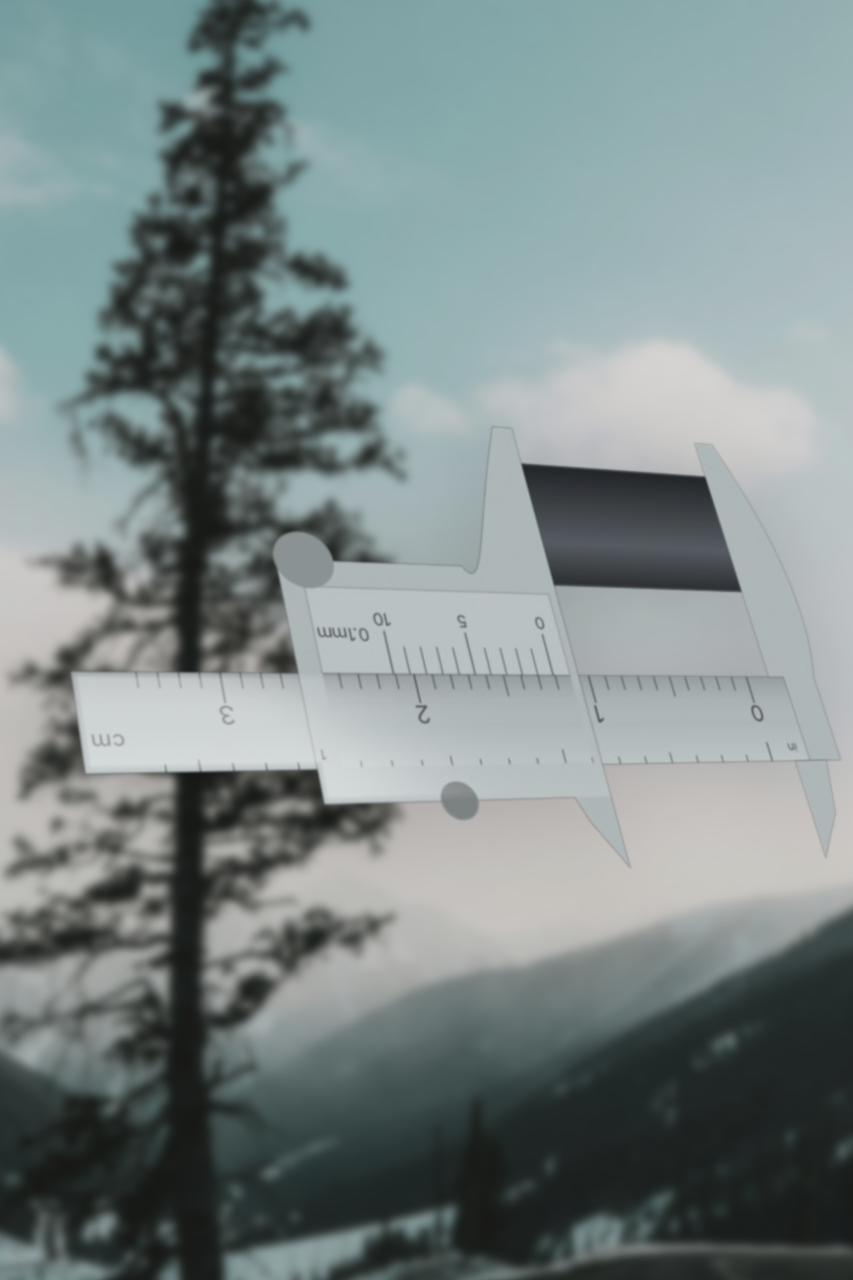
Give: 12.1,mm
